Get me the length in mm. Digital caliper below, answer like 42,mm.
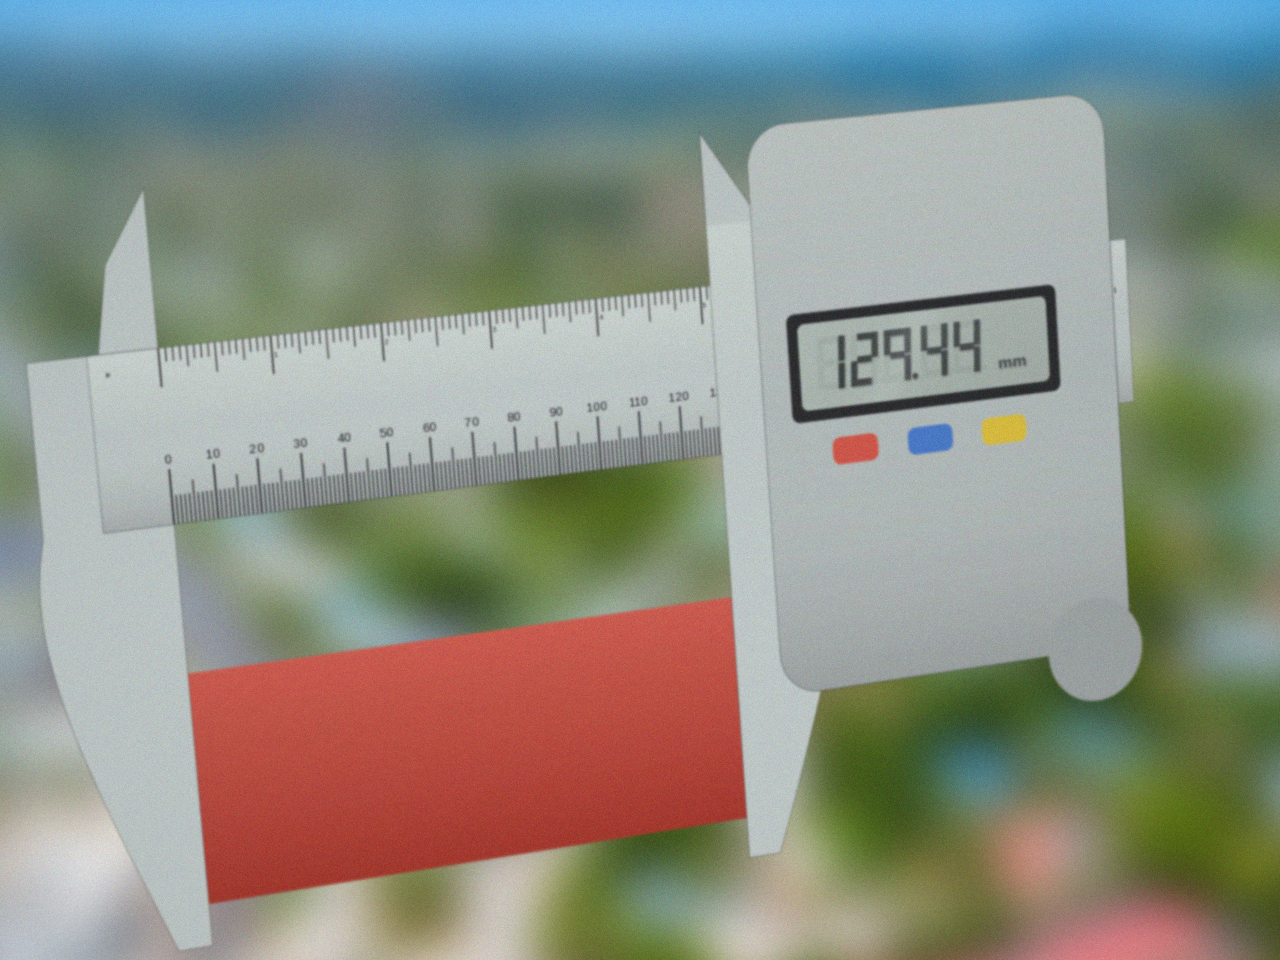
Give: 129.44,mm
